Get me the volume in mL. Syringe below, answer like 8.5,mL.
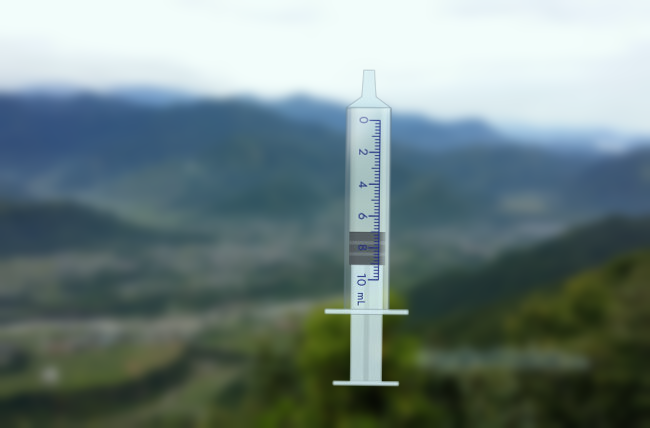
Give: 7,mL
